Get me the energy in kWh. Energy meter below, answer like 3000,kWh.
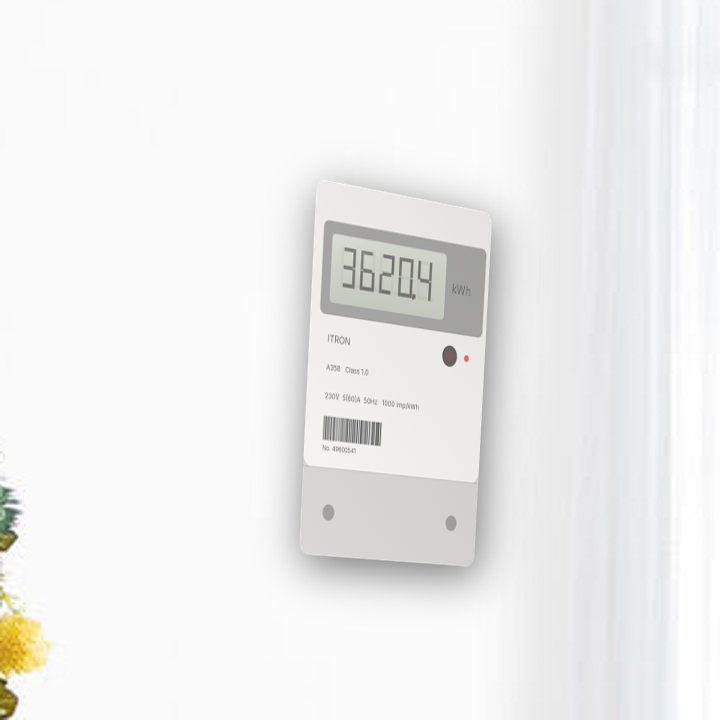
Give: 3620.4,kWh
